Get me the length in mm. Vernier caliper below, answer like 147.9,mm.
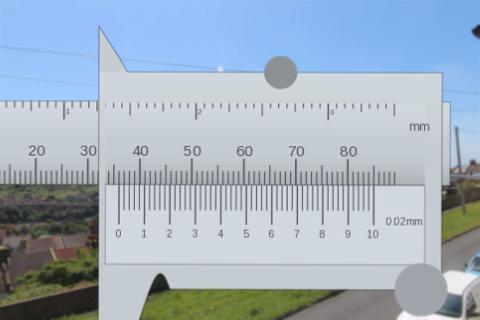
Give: 36.0,mm
